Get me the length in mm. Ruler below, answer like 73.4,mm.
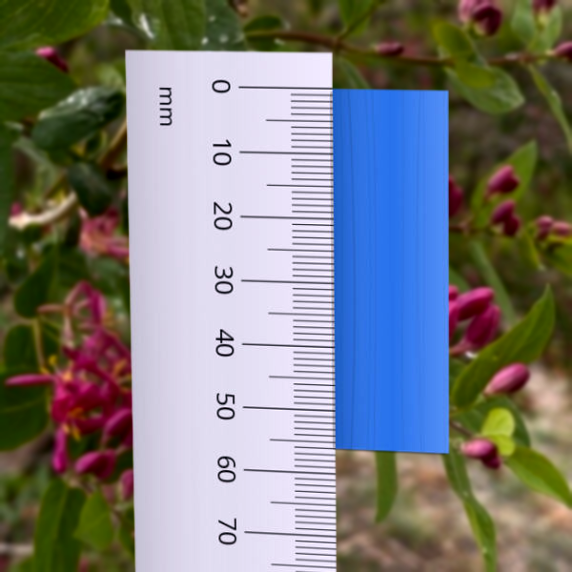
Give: 56,mm
